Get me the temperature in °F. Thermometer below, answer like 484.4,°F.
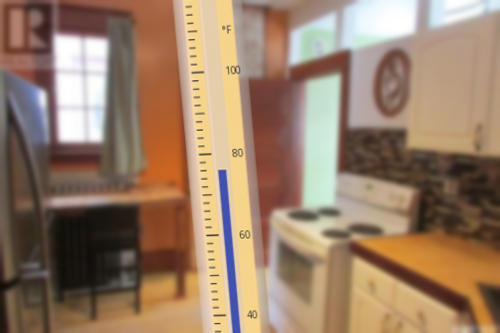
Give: 76,°F
